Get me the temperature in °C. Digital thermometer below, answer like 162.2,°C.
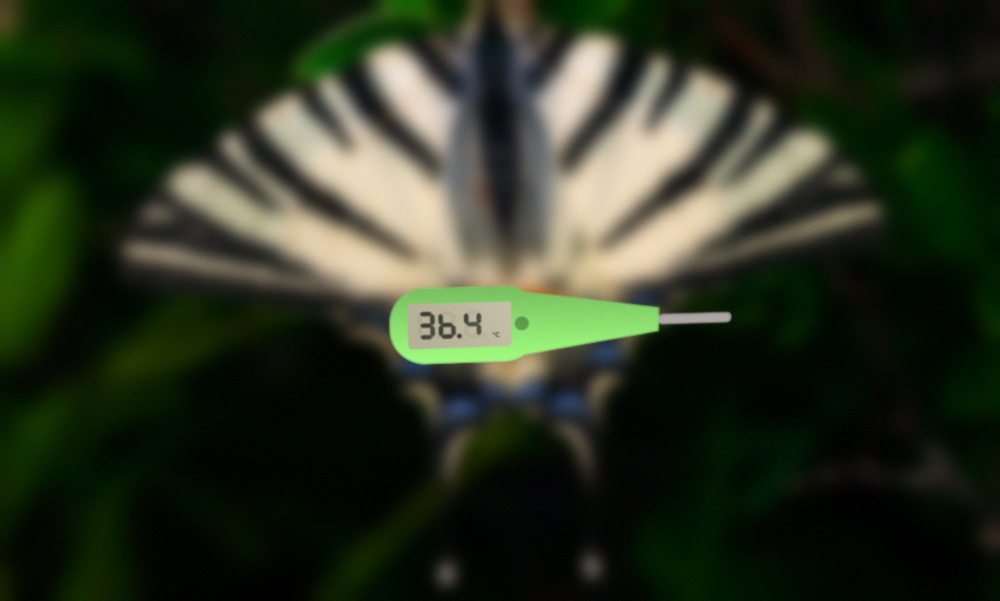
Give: 36.4,°C
